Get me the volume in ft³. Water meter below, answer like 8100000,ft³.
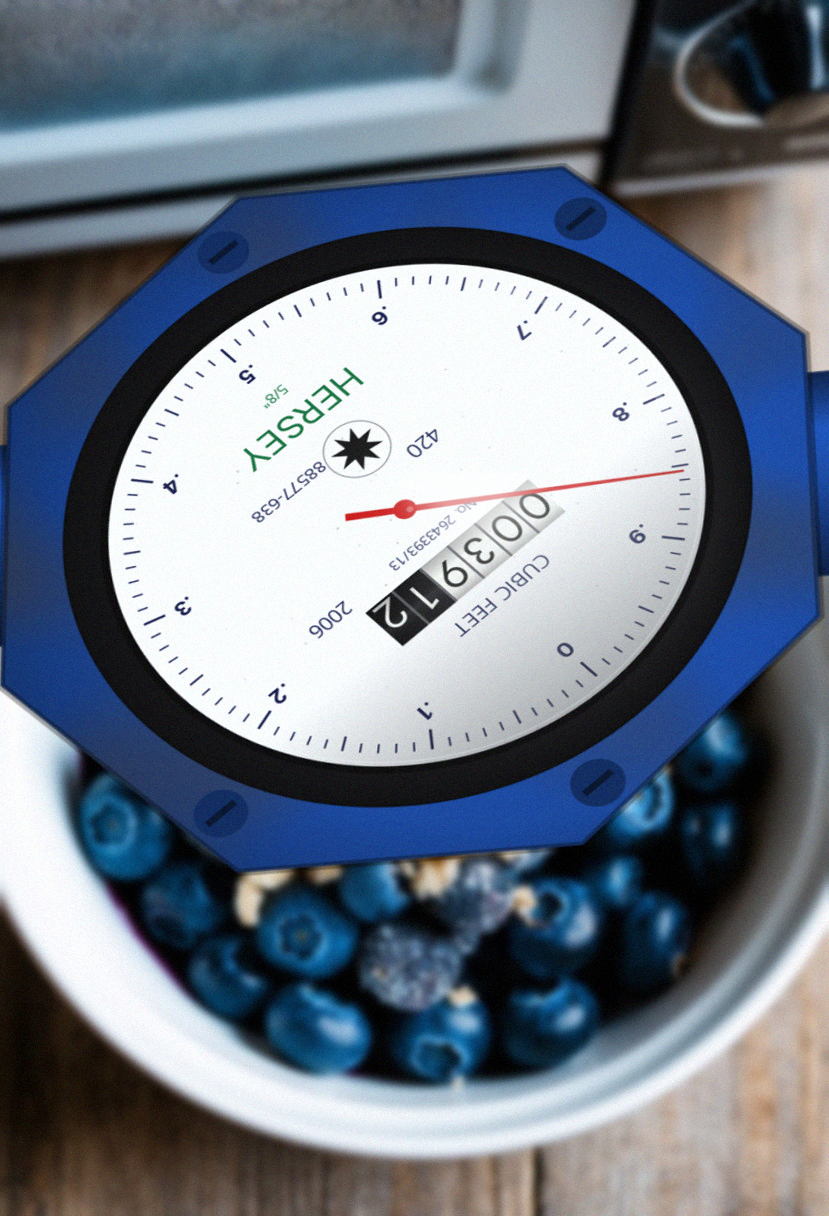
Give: 3911.85,ft³
